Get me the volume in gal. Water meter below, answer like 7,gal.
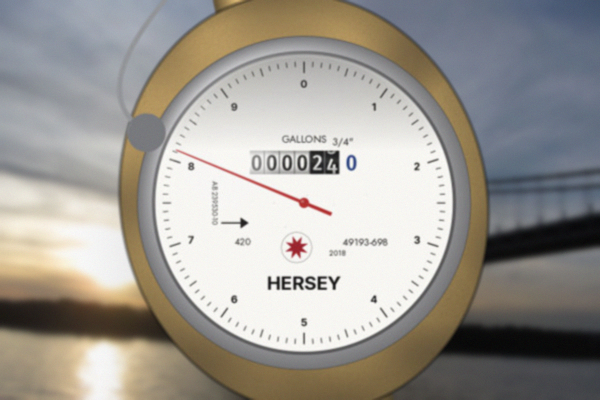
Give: 238.1,gal
